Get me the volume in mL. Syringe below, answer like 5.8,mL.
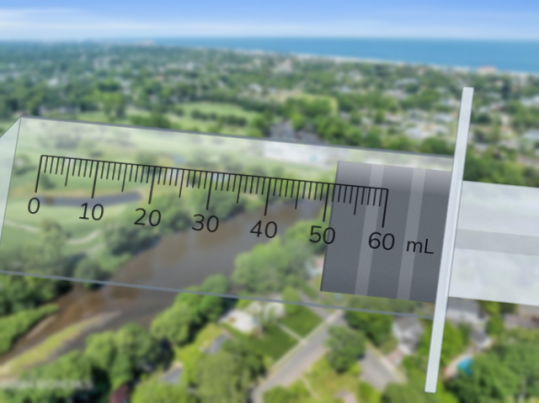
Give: 51,mL
